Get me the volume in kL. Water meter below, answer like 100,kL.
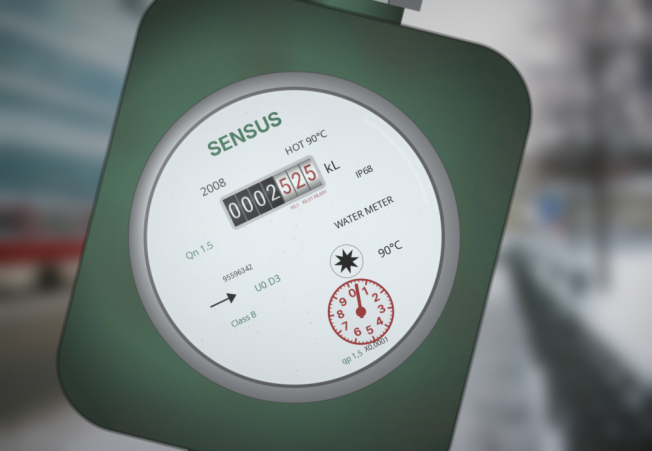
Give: 2.5250,kL
